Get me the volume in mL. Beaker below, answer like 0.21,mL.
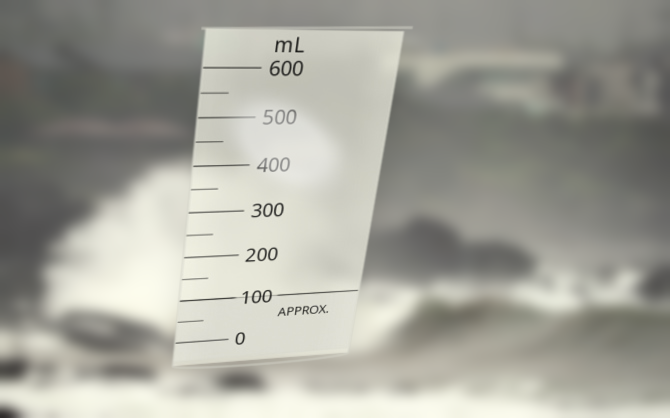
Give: 100,mL
